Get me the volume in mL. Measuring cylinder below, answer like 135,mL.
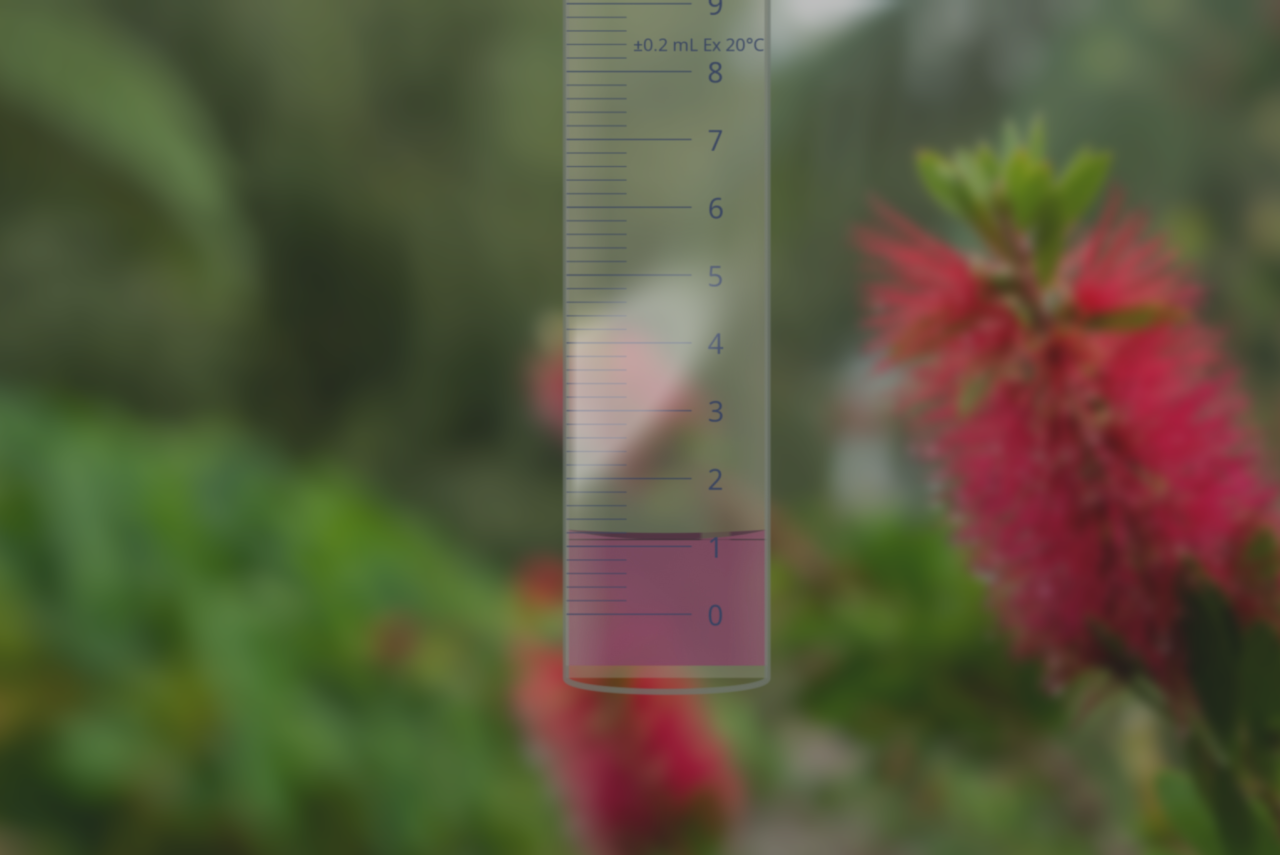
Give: 1.1,mL
